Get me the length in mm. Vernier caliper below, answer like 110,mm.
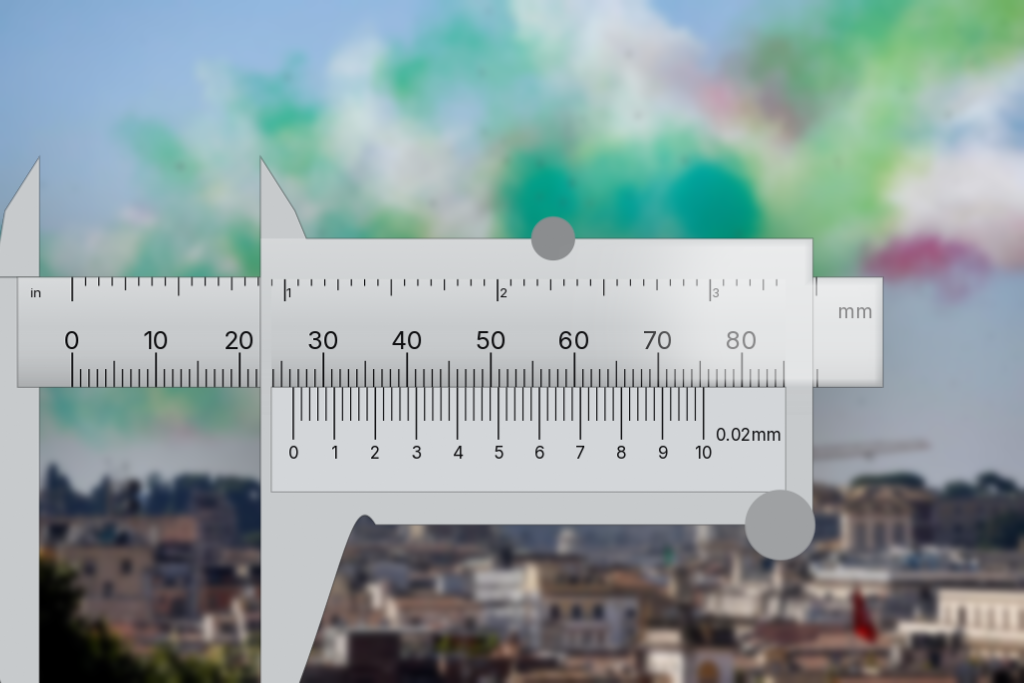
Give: 26.4,mm
